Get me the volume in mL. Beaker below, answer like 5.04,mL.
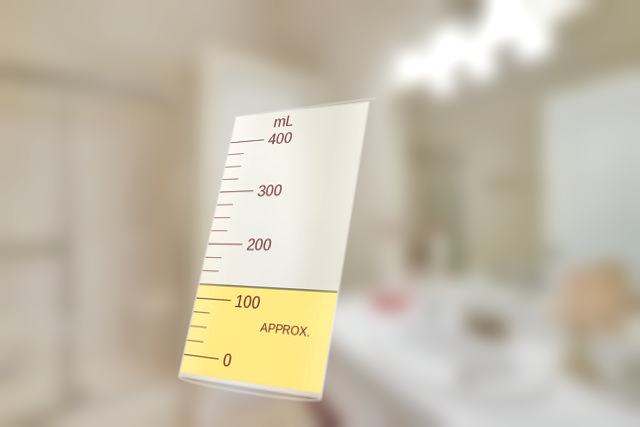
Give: 125,mL
